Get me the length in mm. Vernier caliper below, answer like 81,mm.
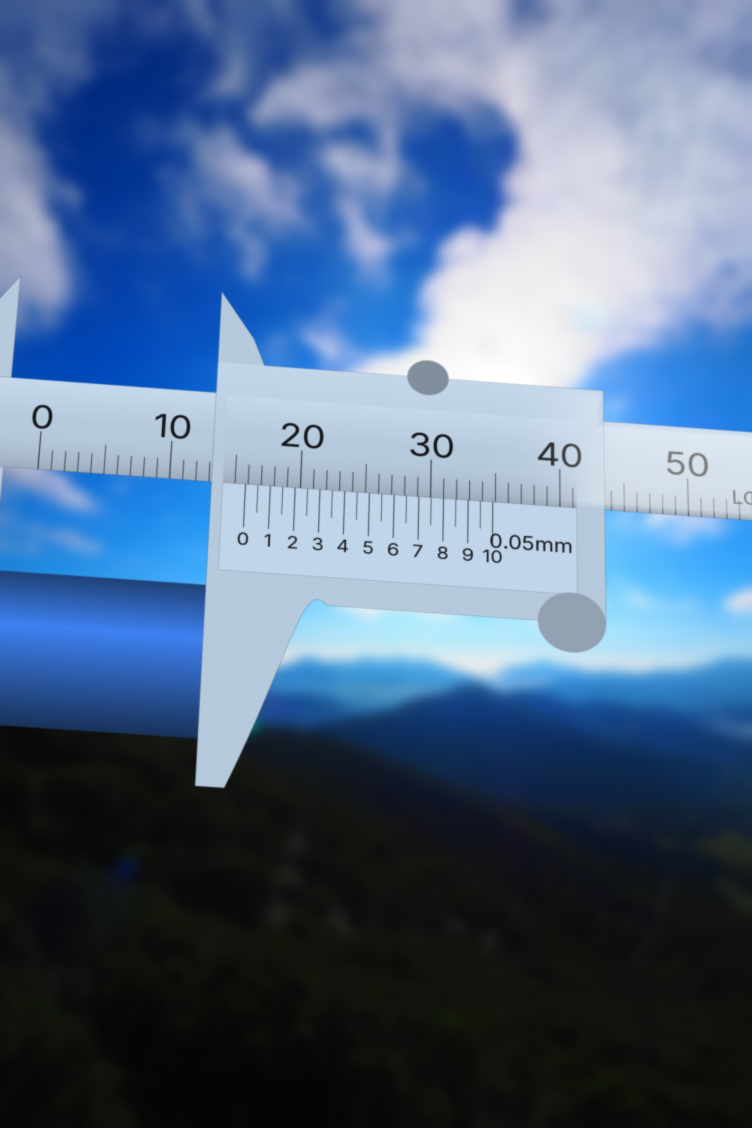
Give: 15.8,mm
